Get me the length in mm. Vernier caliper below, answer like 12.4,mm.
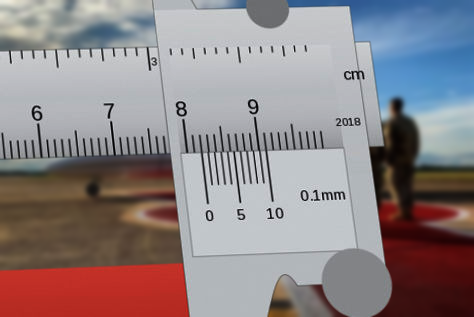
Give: 82.0,mm
